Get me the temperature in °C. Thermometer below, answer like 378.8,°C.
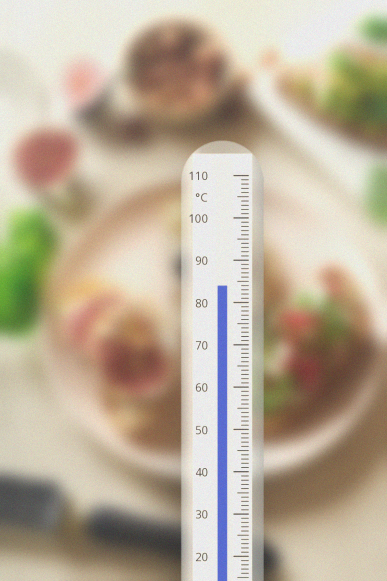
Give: 84,°C
